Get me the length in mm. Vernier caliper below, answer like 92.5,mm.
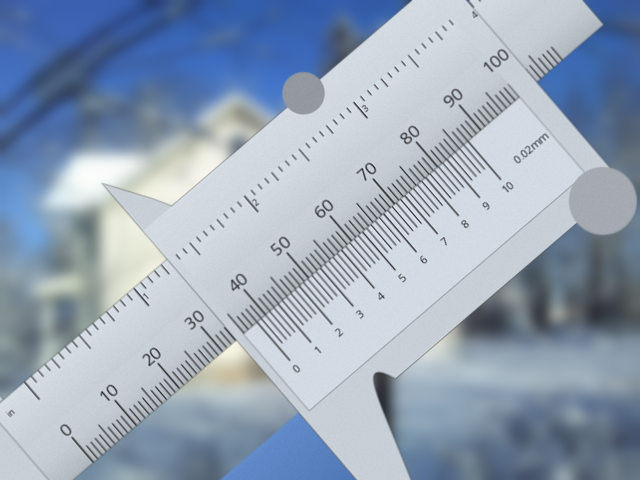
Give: 38.0,mm
